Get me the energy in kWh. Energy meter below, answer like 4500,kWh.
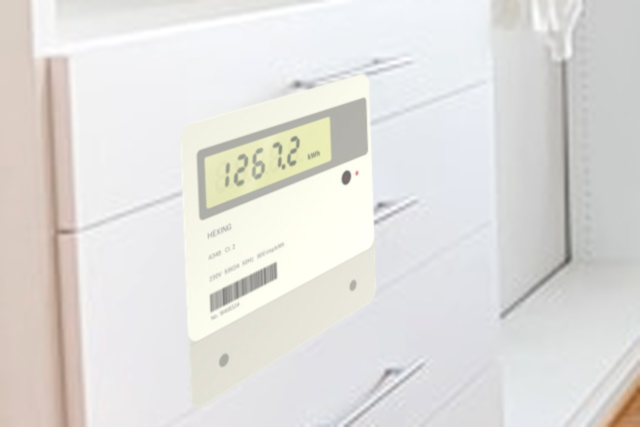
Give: 1267.2,kWh
